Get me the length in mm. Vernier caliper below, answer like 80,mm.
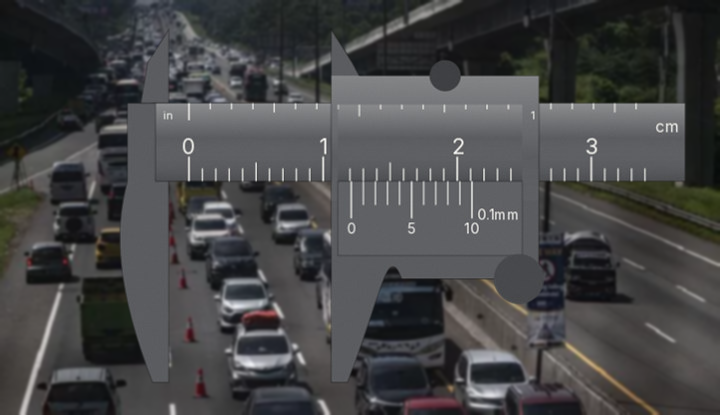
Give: 12.1,mm
